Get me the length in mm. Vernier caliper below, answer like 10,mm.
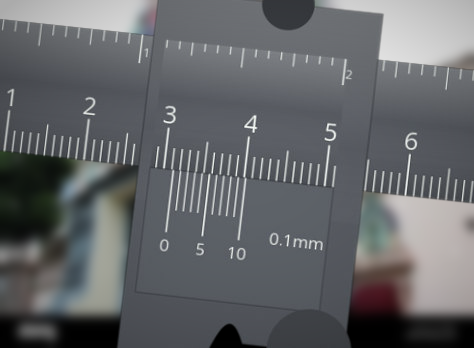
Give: 31.2,mm
